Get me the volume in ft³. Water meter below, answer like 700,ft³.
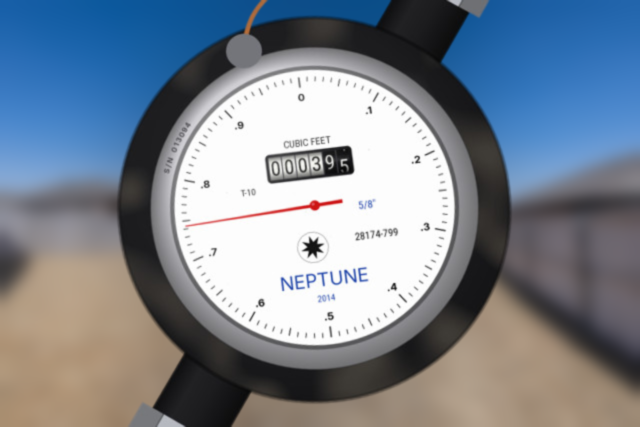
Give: 394.74,ft³
